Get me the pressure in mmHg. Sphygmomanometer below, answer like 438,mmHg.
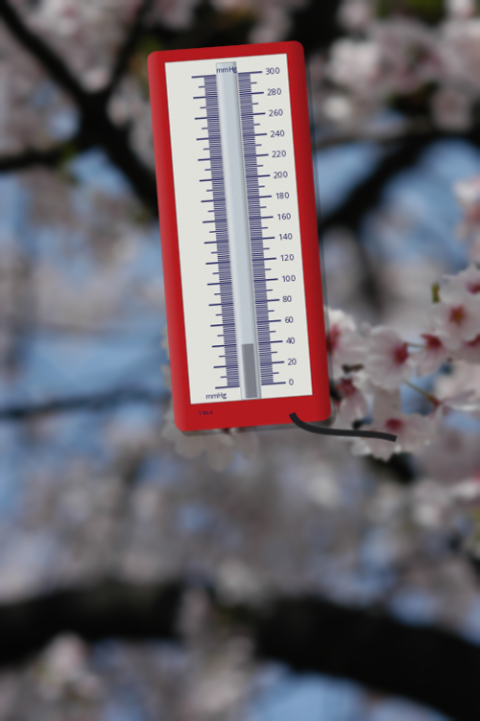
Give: 40,mmHg
